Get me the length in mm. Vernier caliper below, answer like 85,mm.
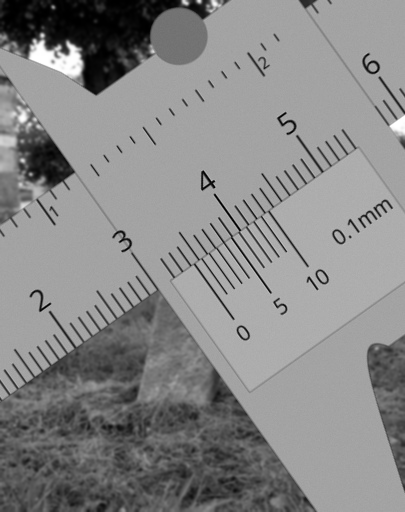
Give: 34.4,mm
